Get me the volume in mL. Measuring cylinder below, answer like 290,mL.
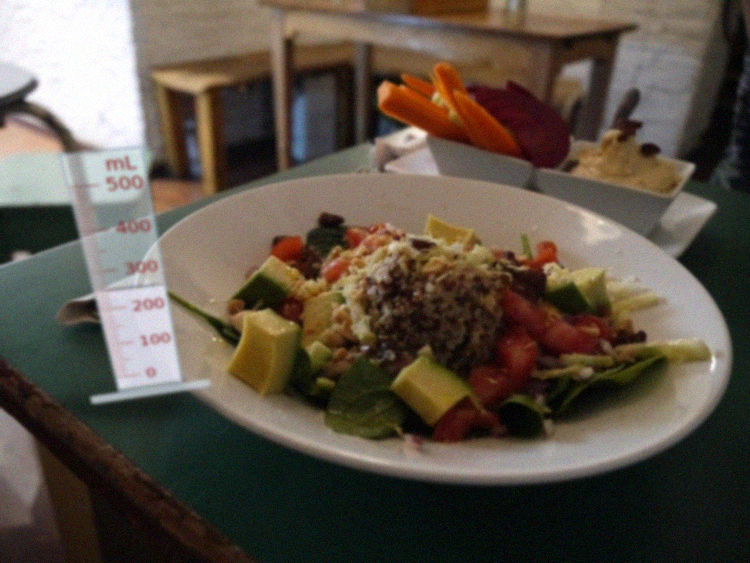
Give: 250,mL
